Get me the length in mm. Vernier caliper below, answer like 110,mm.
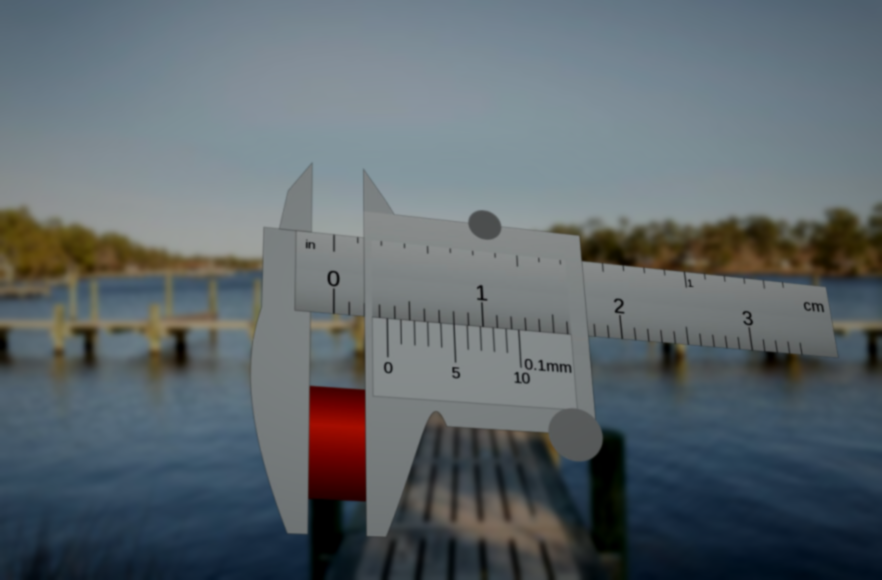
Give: 3.5,mm
